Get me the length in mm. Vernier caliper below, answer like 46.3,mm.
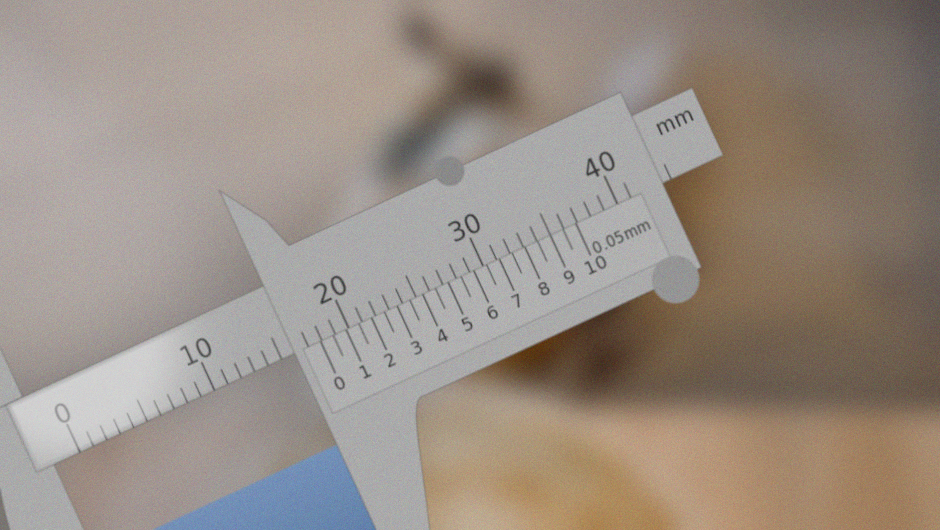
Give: 17.9,mm
